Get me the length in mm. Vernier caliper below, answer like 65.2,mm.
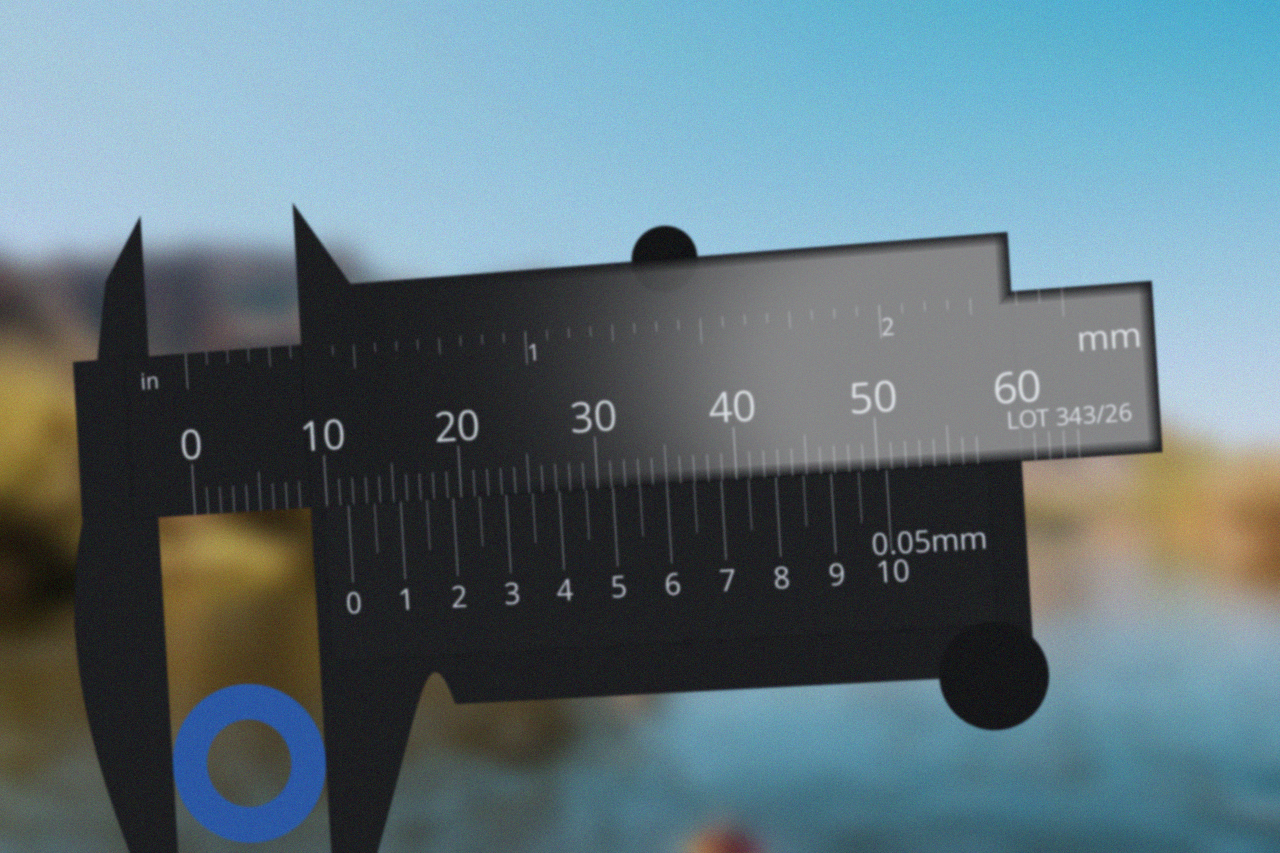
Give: 11.6,mm
